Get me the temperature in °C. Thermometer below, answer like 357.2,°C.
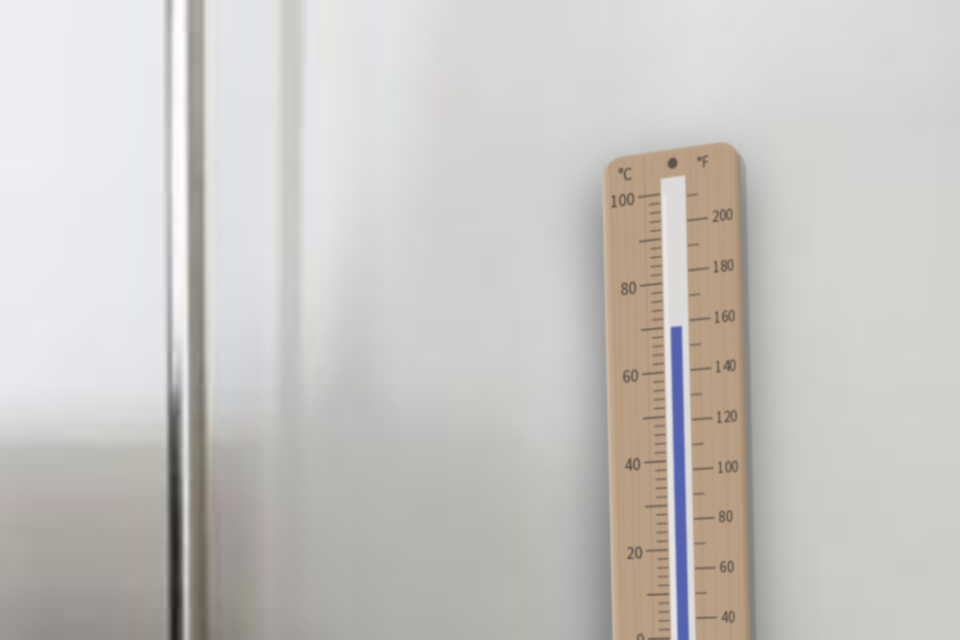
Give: 70,°C
